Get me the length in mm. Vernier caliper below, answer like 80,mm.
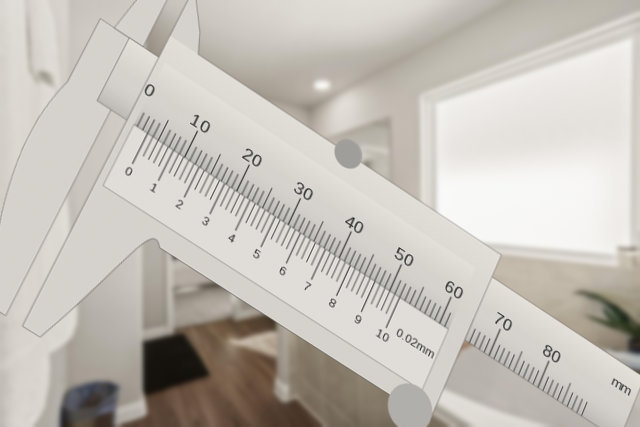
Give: 3.0,mm
